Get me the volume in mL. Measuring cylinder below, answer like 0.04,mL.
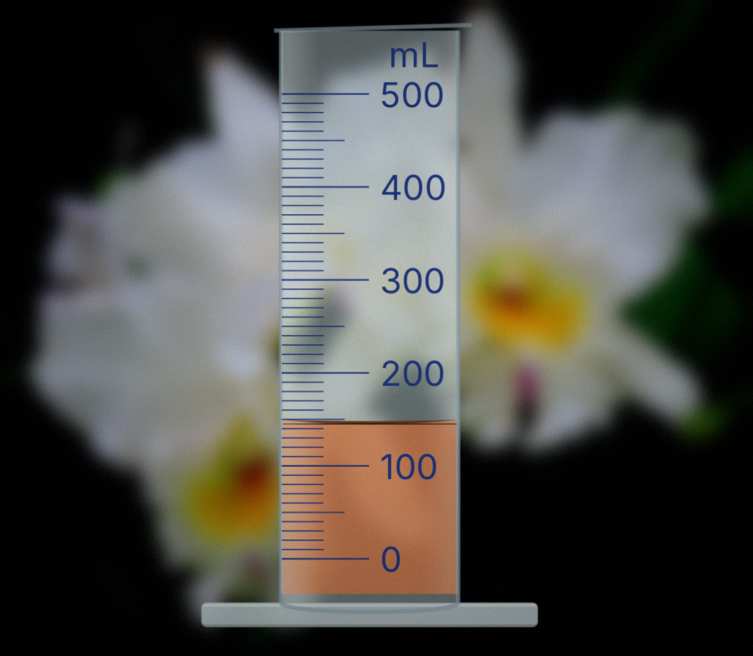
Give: 145,mL
